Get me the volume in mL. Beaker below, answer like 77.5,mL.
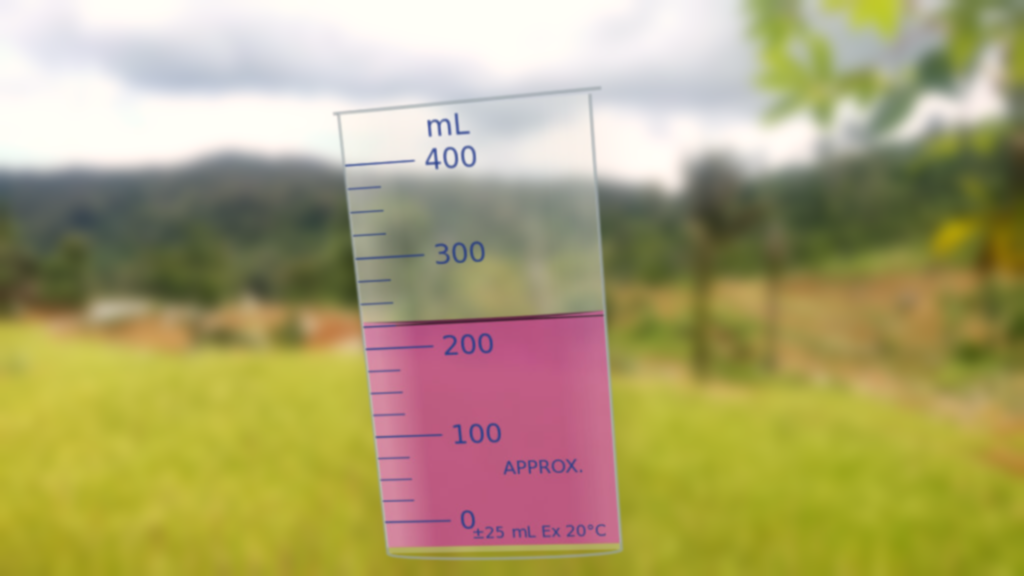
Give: 225,mL
